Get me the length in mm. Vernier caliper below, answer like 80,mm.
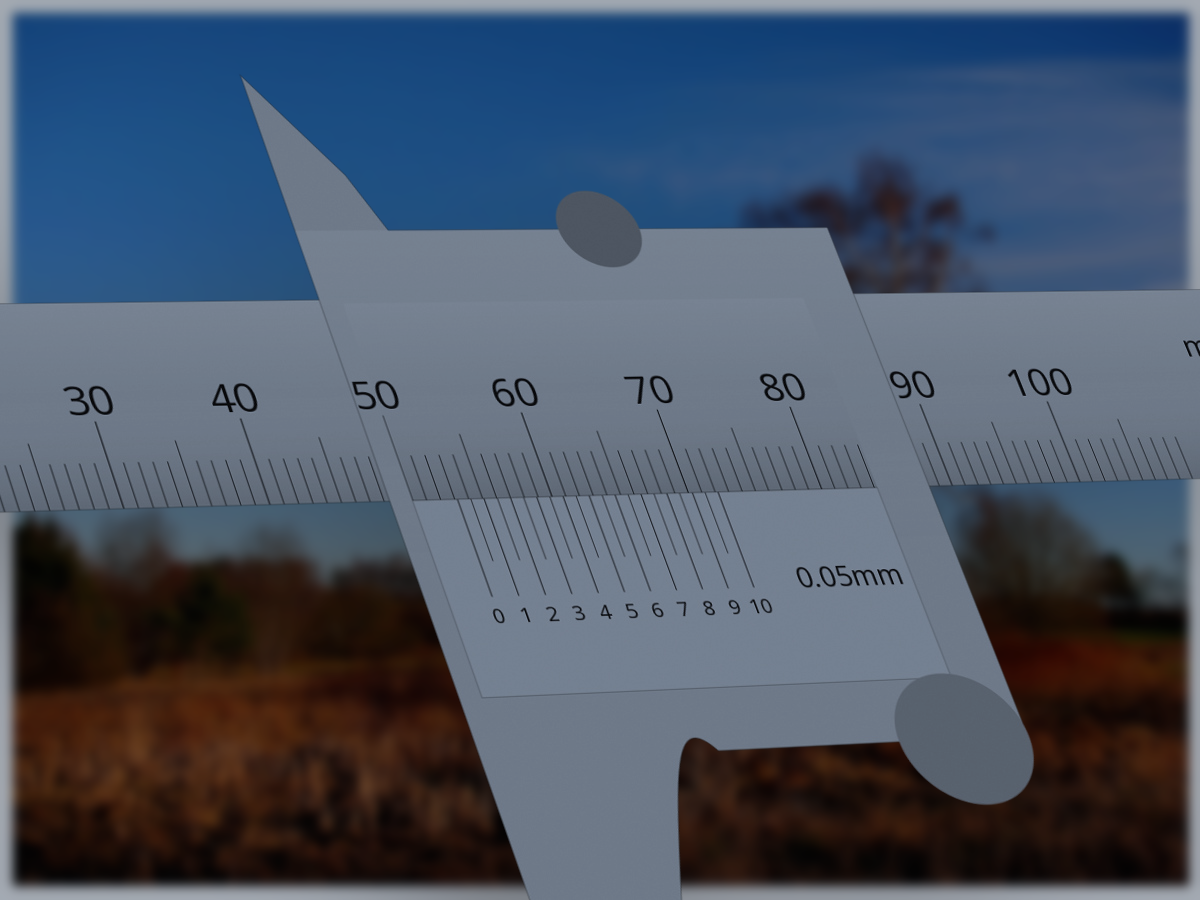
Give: 53.2,mm
